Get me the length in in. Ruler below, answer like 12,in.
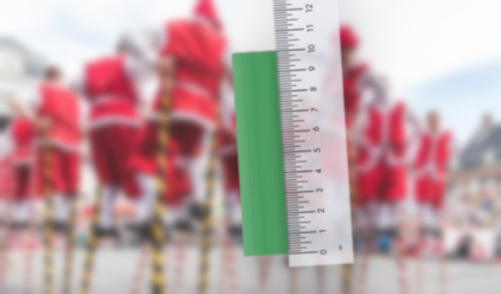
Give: 10,in
